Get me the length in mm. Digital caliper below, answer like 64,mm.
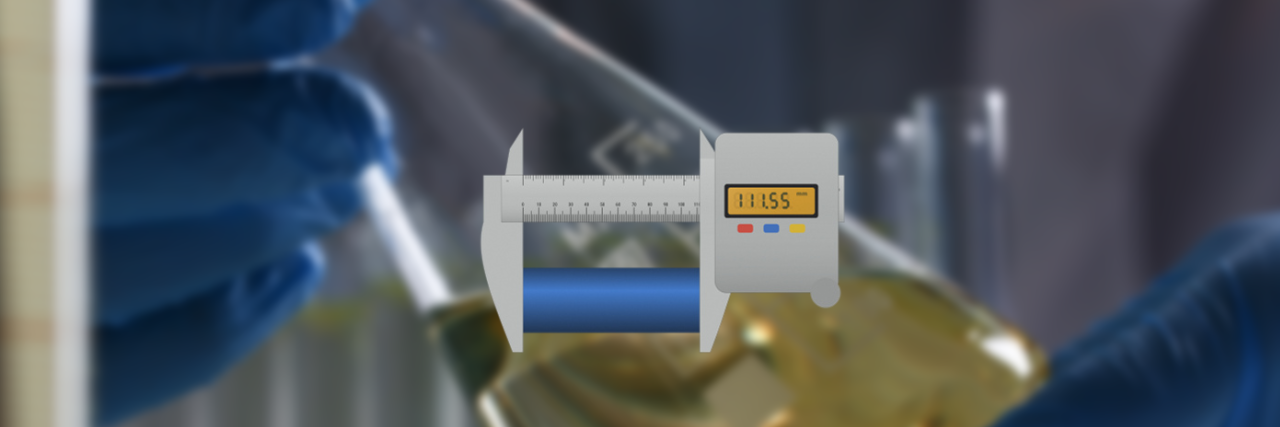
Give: 111.55,mm
